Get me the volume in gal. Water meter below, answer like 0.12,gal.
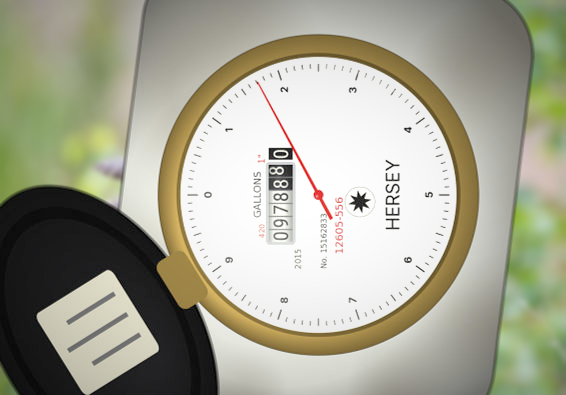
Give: 978881.7,gal
